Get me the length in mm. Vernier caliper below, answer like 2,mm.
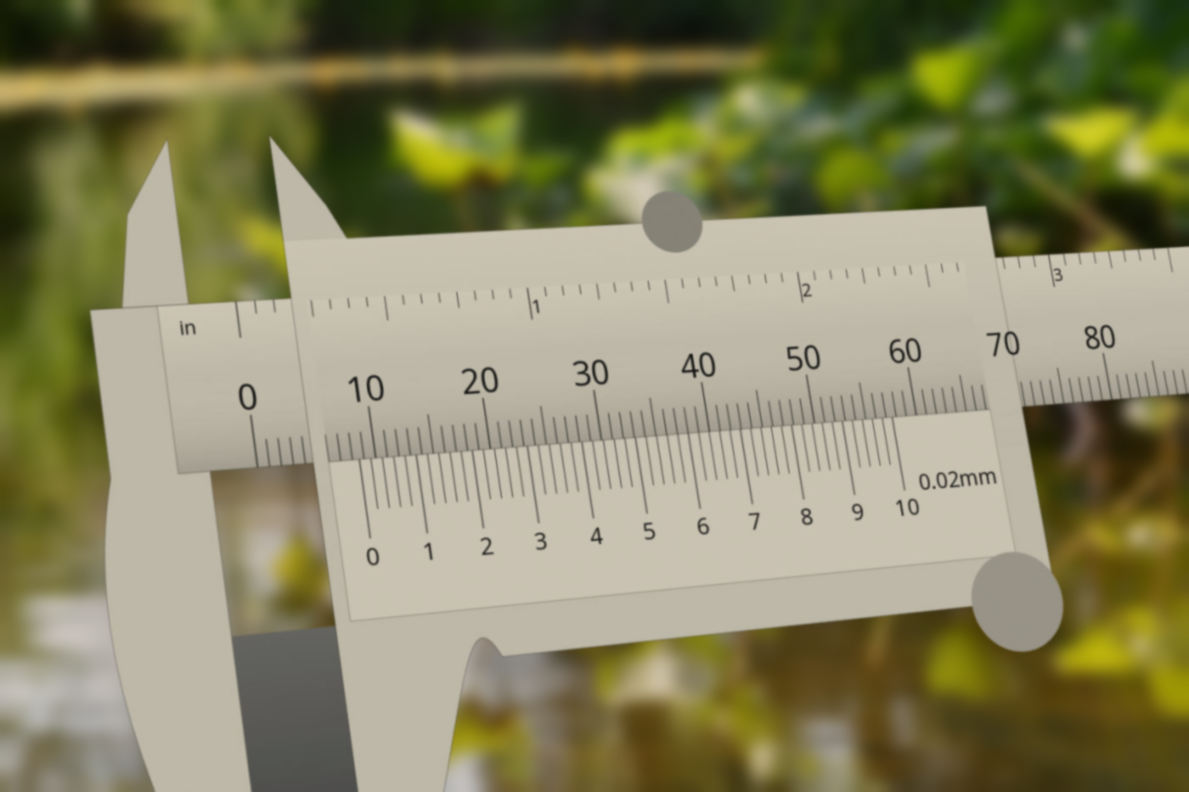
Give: 8.6,mm
